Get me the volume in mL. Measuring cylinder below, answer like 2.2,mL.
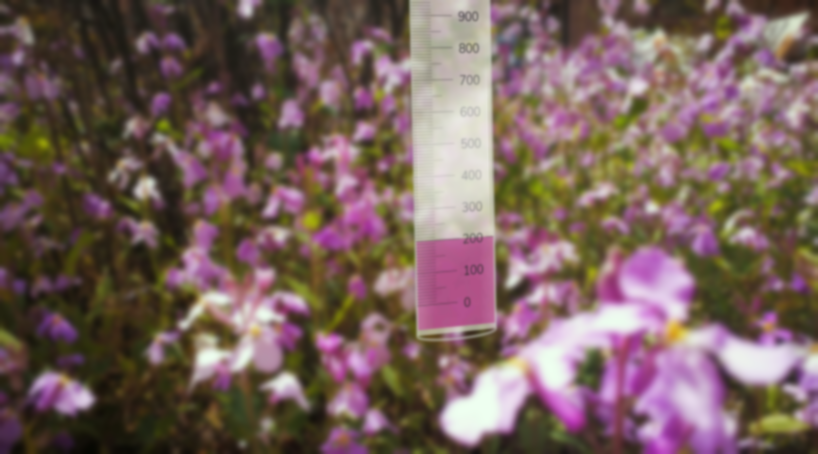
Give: 200,mL
